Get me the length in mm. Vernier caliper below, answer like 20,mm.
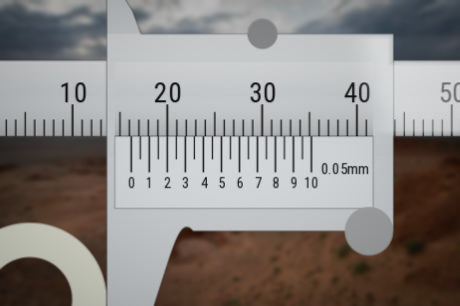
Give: 16.2,mm
